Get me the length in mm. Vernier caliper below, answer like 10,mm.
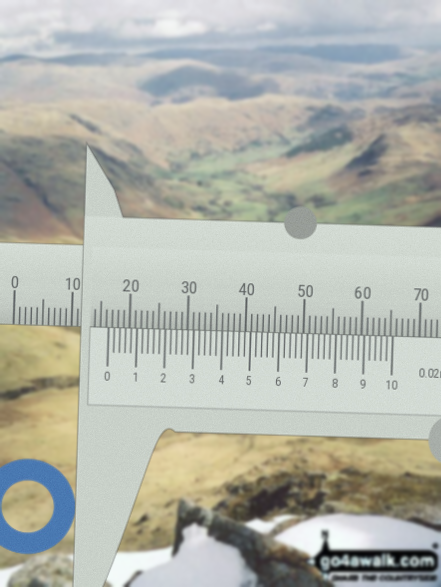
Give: 16.4,mm
